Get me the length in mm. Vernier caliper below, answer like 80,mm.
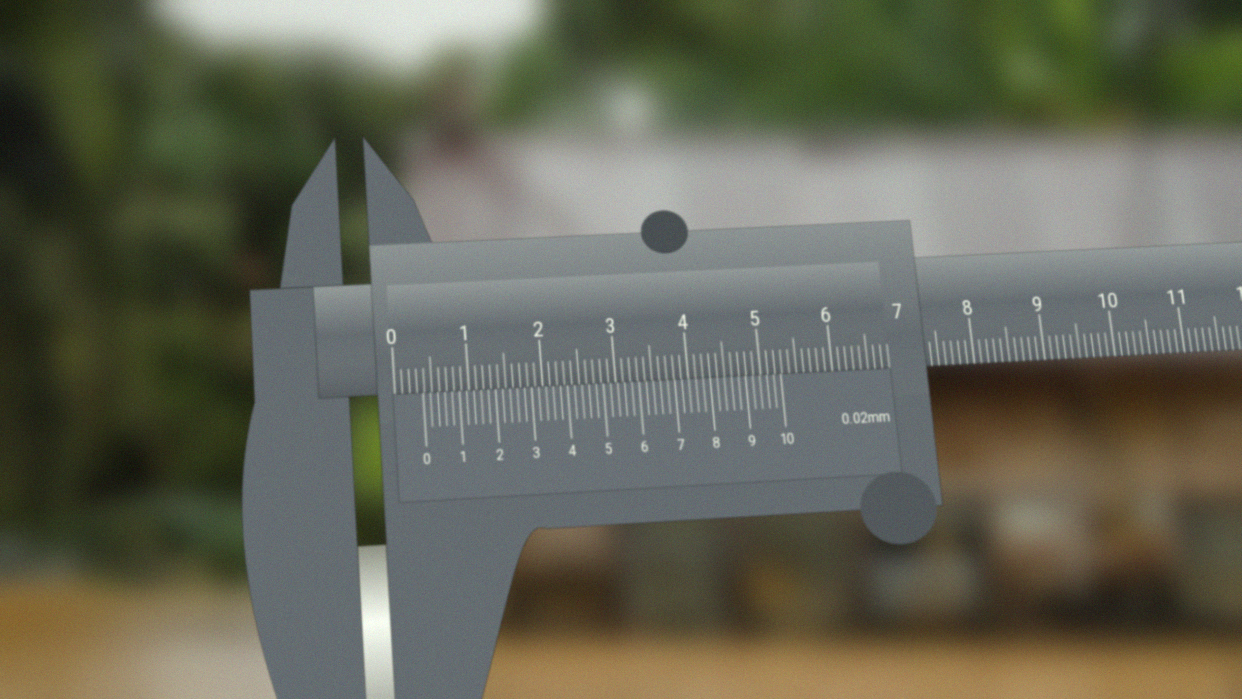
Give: 3.8,mm
